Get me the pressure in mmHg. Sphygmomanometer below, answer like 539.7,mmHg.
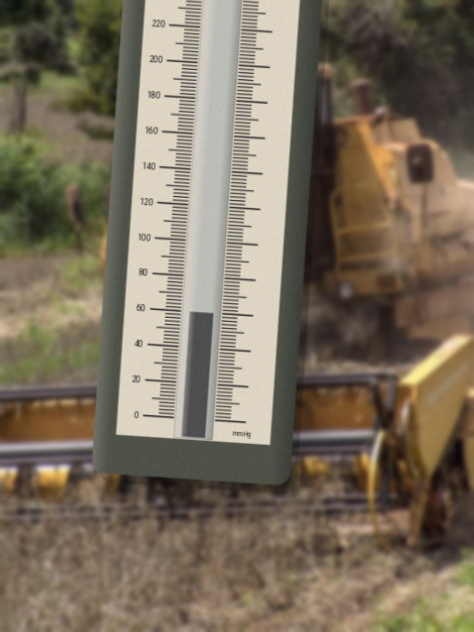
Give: 60,mmHg
